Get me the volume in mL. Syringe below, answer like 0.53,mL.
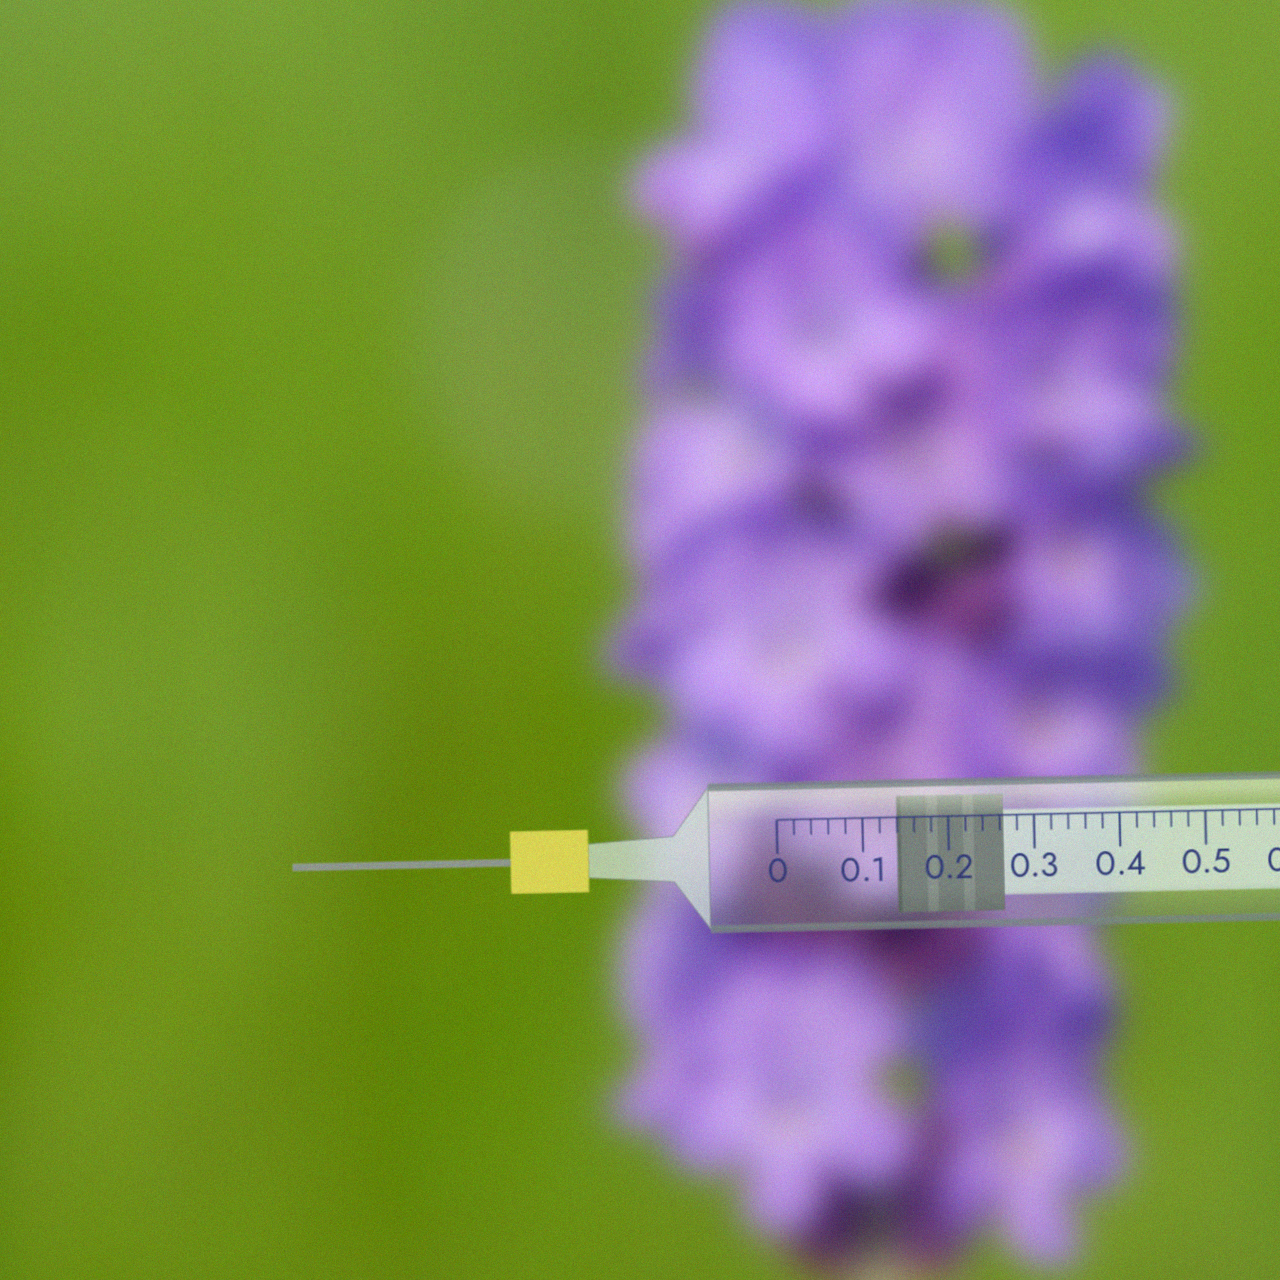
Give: 0.14,mL
